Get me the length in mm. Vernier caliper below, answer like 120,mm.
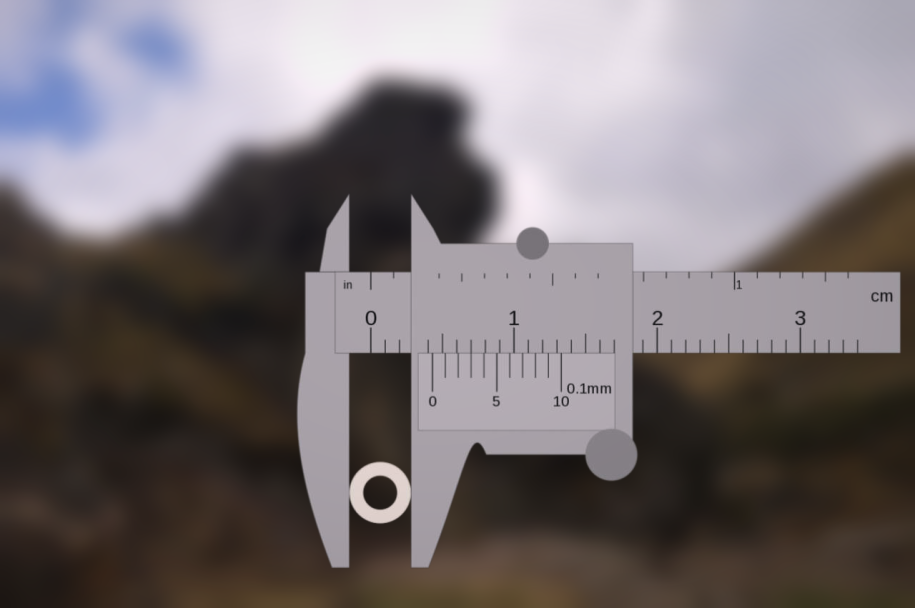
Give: 4.3,mm
